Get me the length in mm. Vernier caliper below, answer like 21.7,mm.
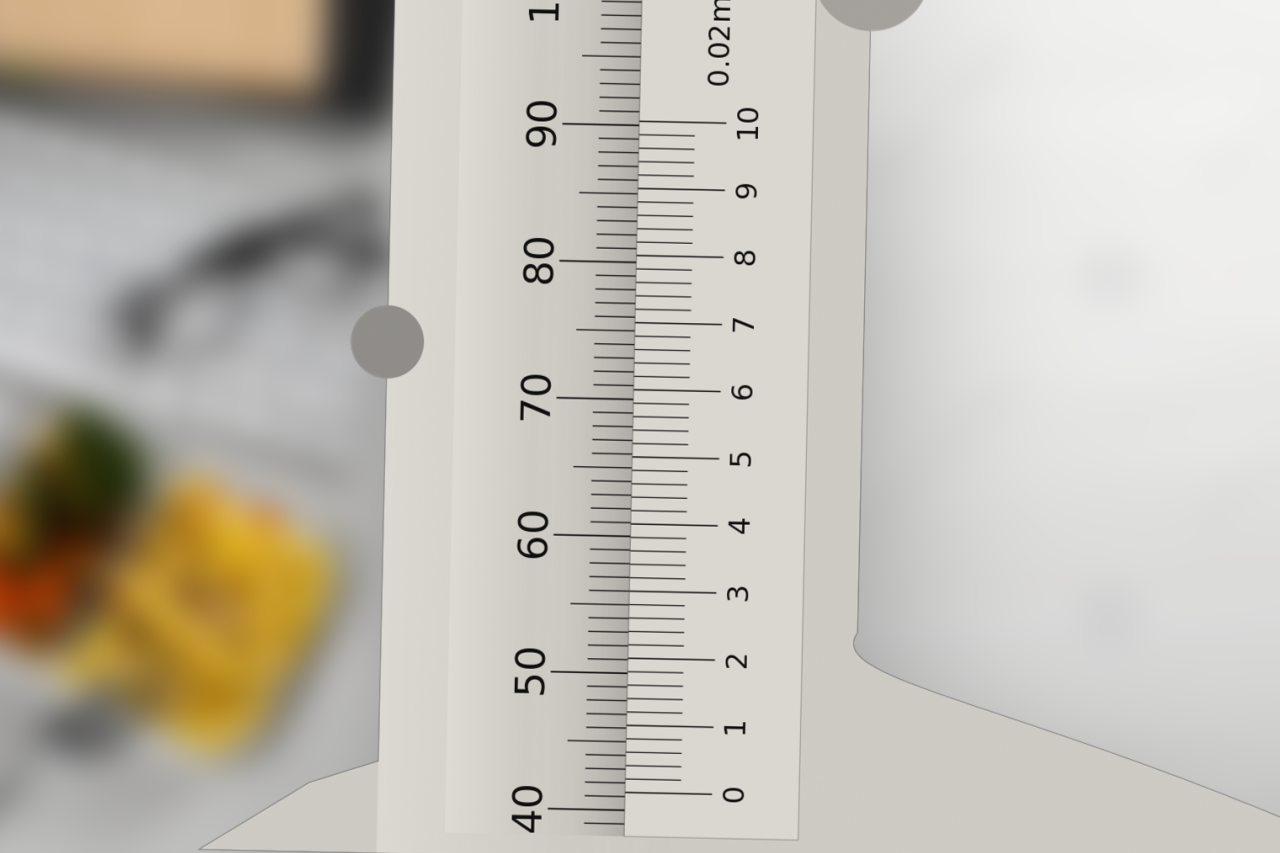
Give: 41.3,mm
